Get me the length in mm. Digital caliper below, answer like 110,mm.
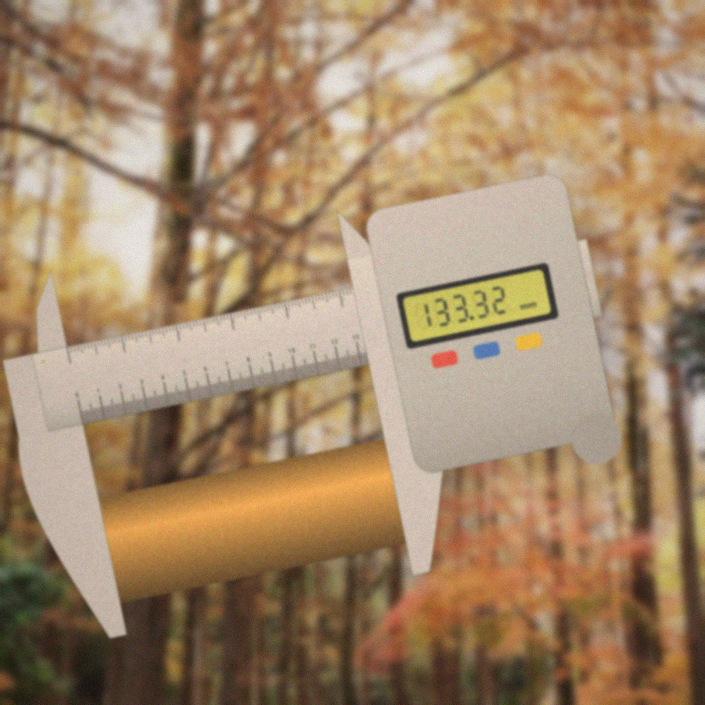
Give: 133.32,mm
